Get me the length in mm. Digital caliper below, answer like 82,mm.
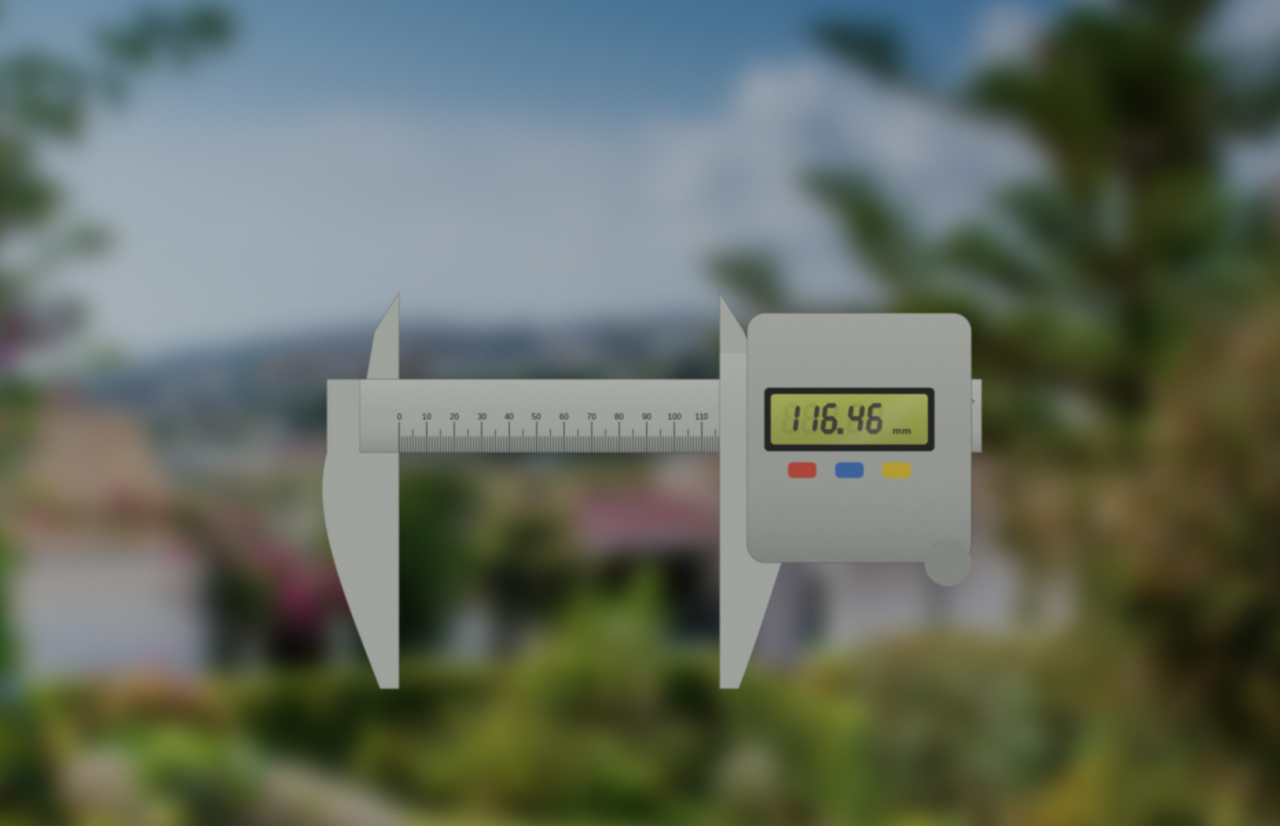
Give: 116.46,mm
